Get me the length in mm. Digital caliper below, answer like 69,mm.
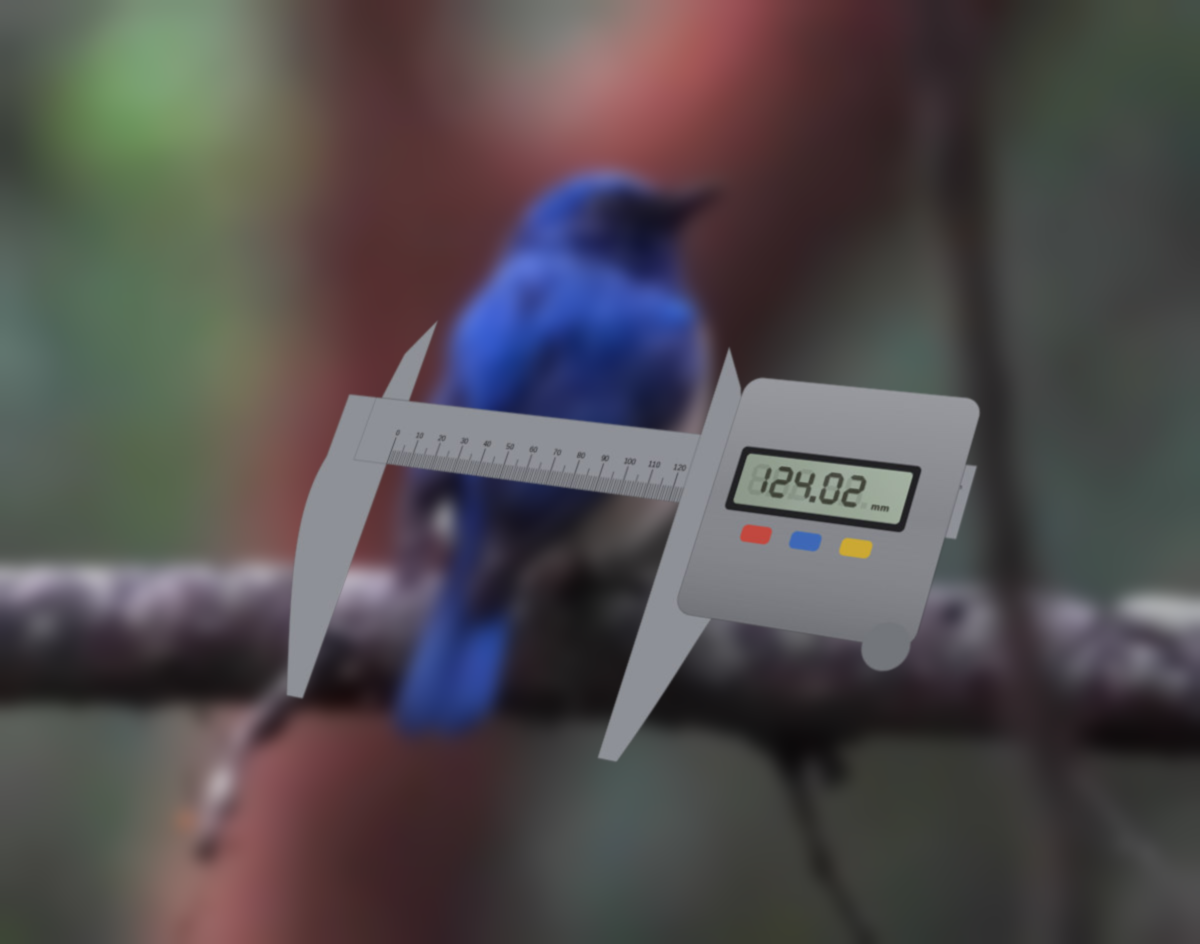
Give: 124.02,mm
